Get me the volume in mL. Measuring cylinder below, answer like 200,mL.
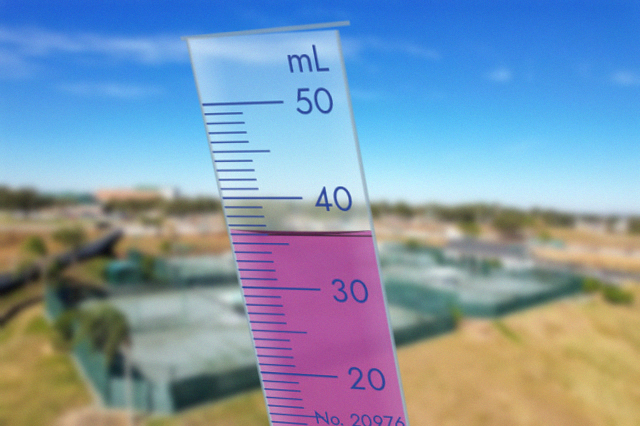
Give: 36,mL
